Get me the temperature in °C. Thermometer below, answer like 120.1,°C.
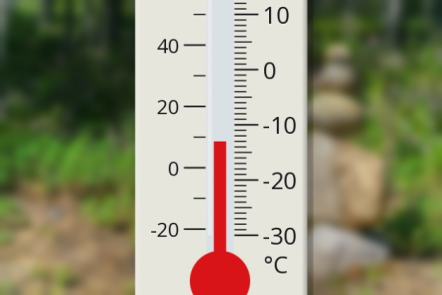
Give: -13,°C
